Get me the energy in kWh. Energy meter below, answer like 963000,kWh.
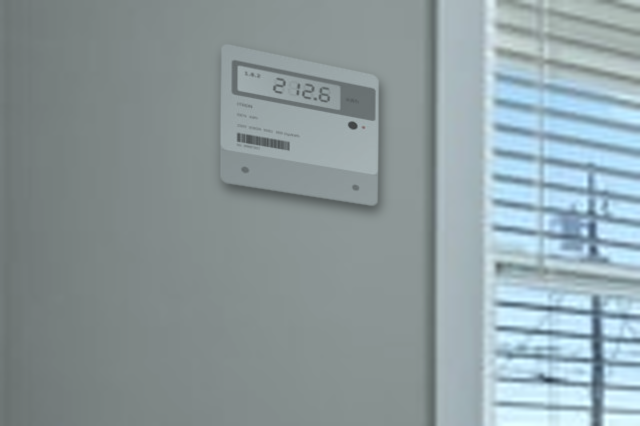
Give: 212.6,kWh
